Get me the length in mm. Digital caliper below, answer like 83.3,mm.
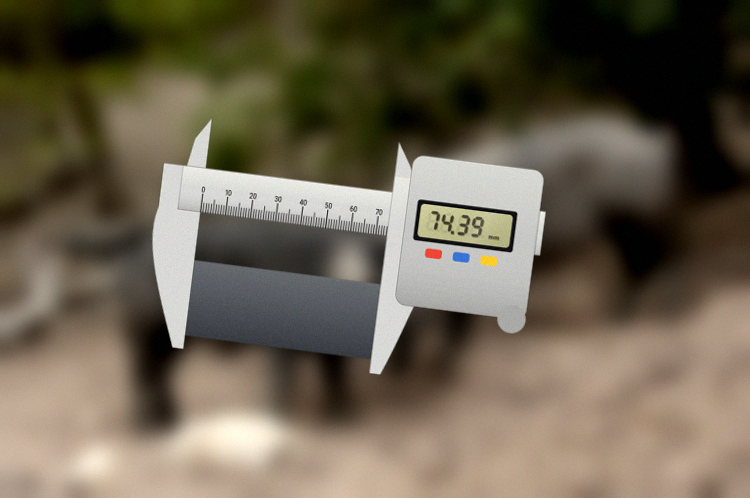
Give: 74.39,mm
